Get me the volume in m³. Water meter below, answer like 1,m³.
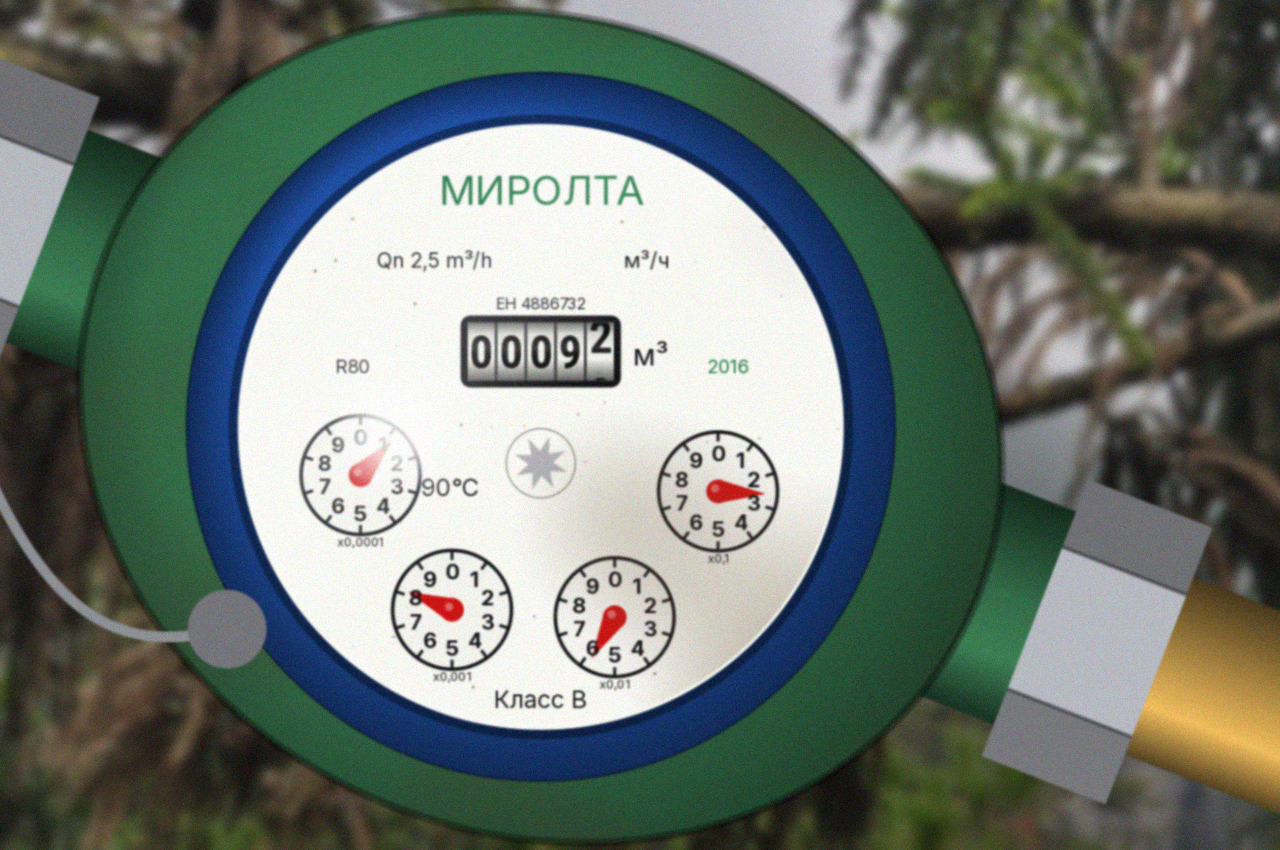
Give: 92.2581,m³
